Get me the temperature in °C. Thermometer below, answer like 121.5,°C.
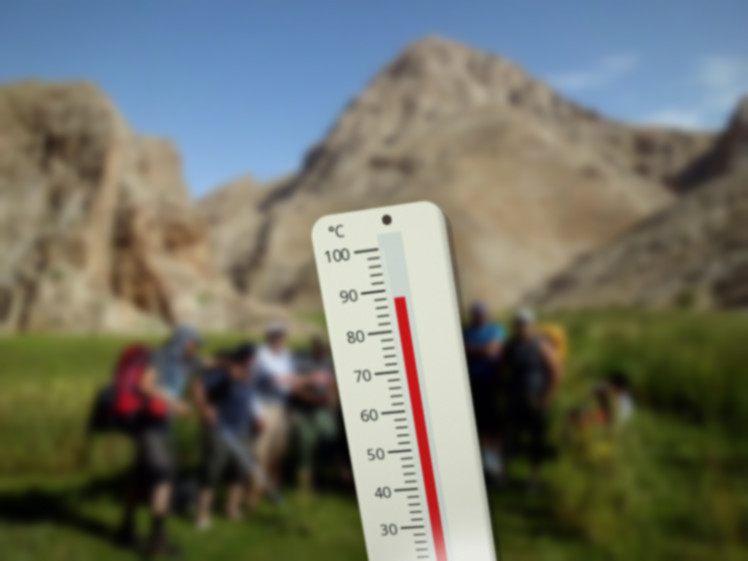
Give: 88,°C
